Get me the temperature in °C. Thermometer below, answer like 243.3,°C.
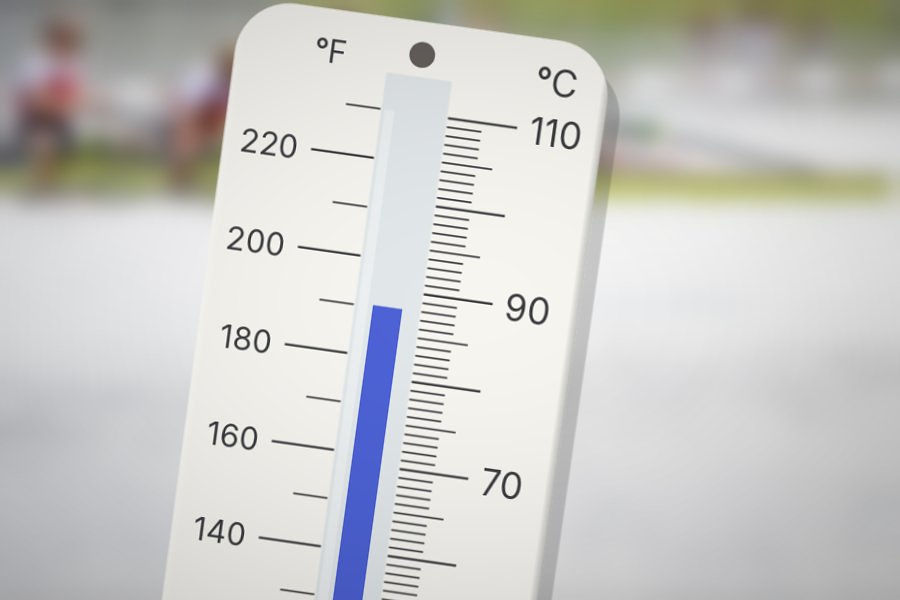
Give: 88,°C
